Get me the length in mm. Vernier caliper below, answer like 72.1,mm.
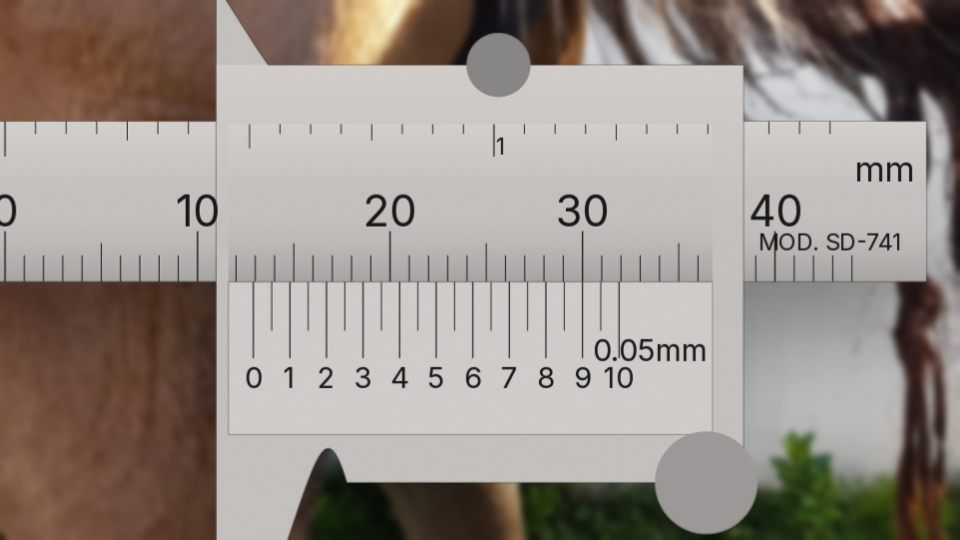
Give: 12.9,mm
